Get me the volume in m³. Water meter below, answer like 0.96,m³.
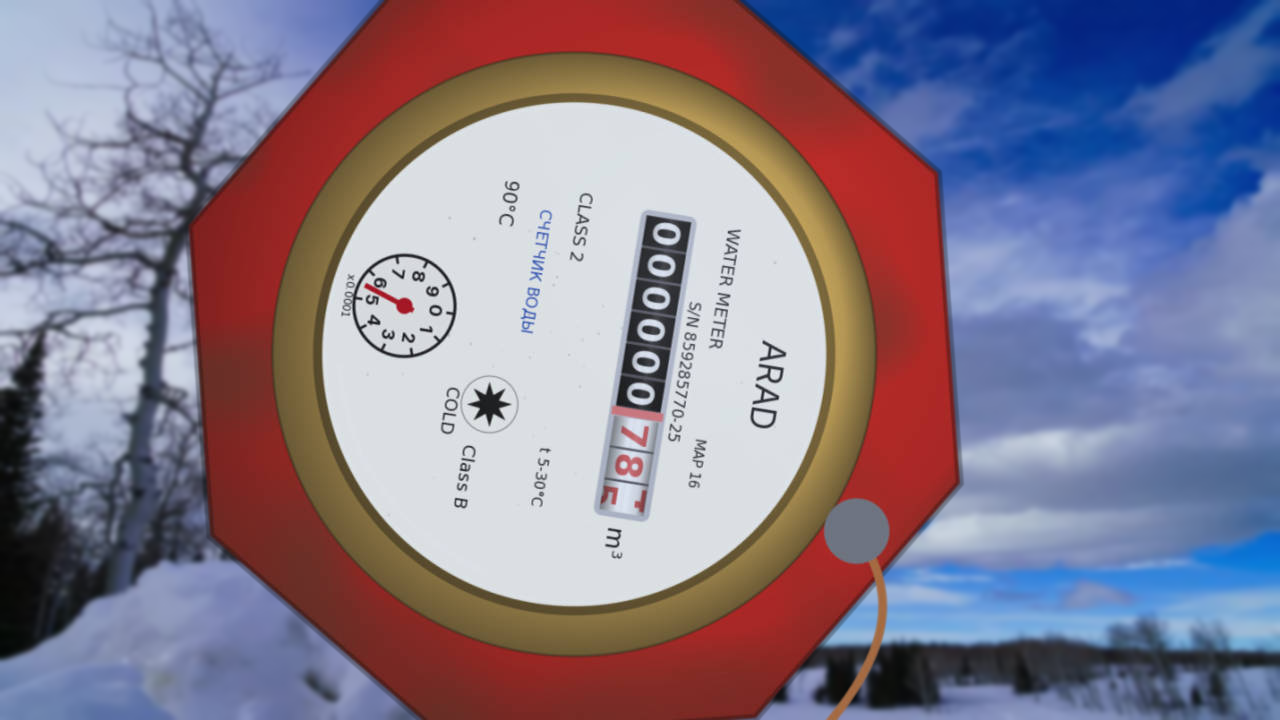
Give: 0.7845,m³
